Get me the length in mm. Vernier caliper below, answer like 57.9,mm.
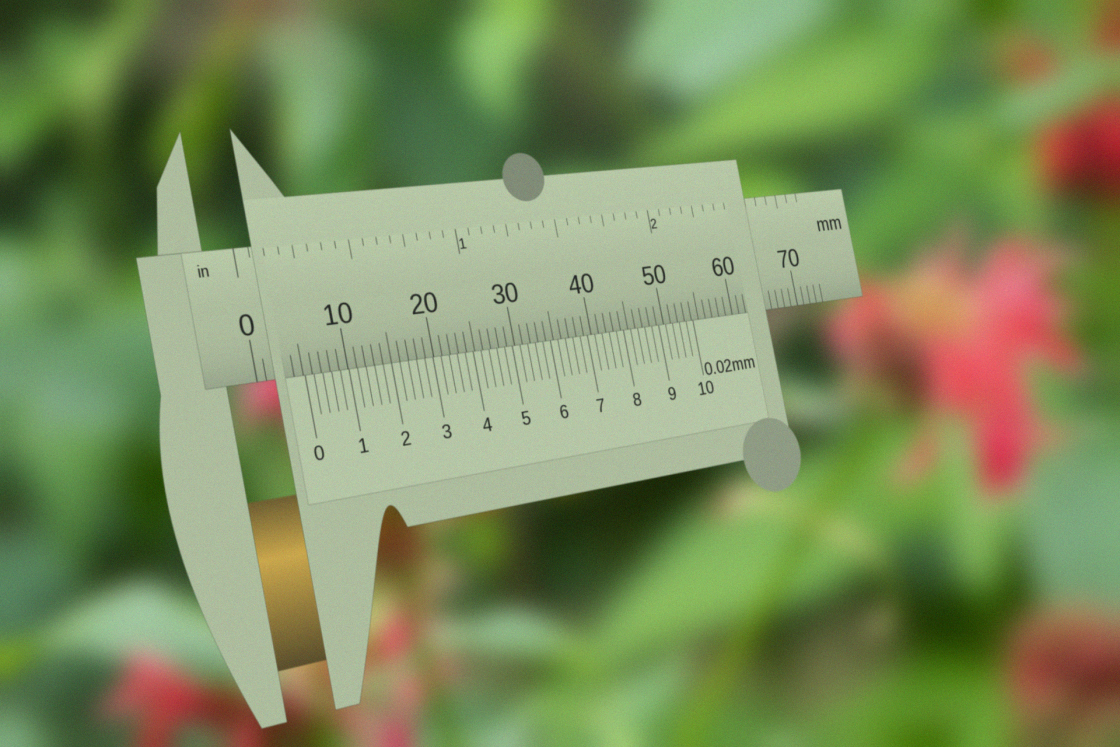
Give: 5.2,mm
